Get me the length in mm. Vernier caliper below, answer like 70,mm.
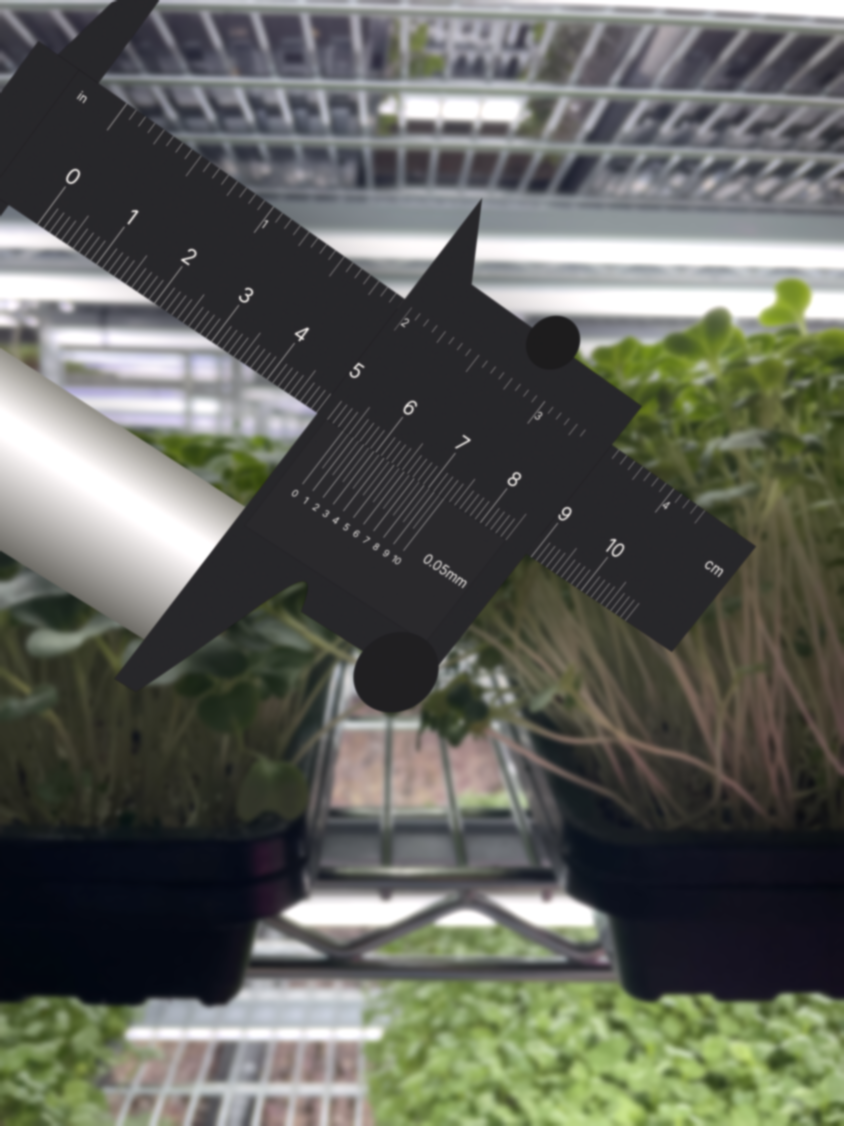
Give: 54.0,mm
